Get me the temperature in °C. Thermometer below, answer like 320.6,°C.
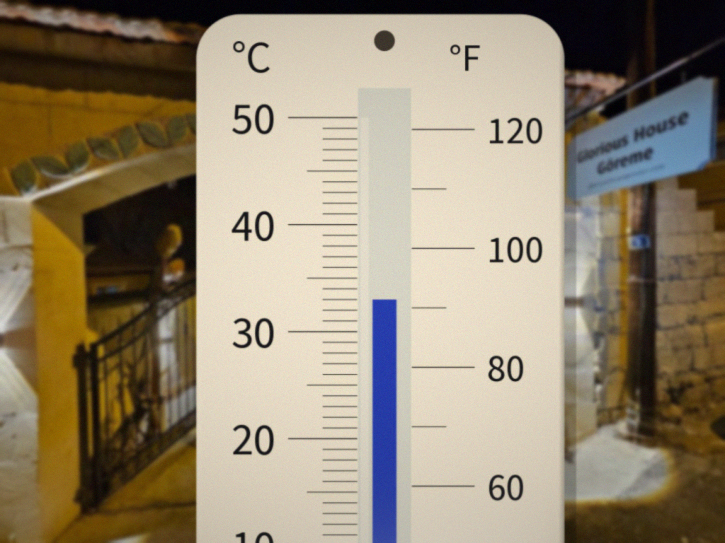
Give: 33,°C
